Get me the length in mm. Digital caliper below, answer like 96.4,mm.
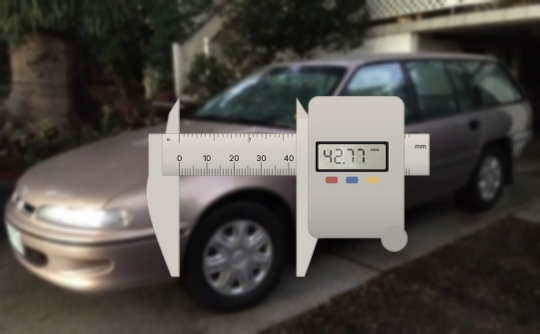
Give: 42.77,mm
